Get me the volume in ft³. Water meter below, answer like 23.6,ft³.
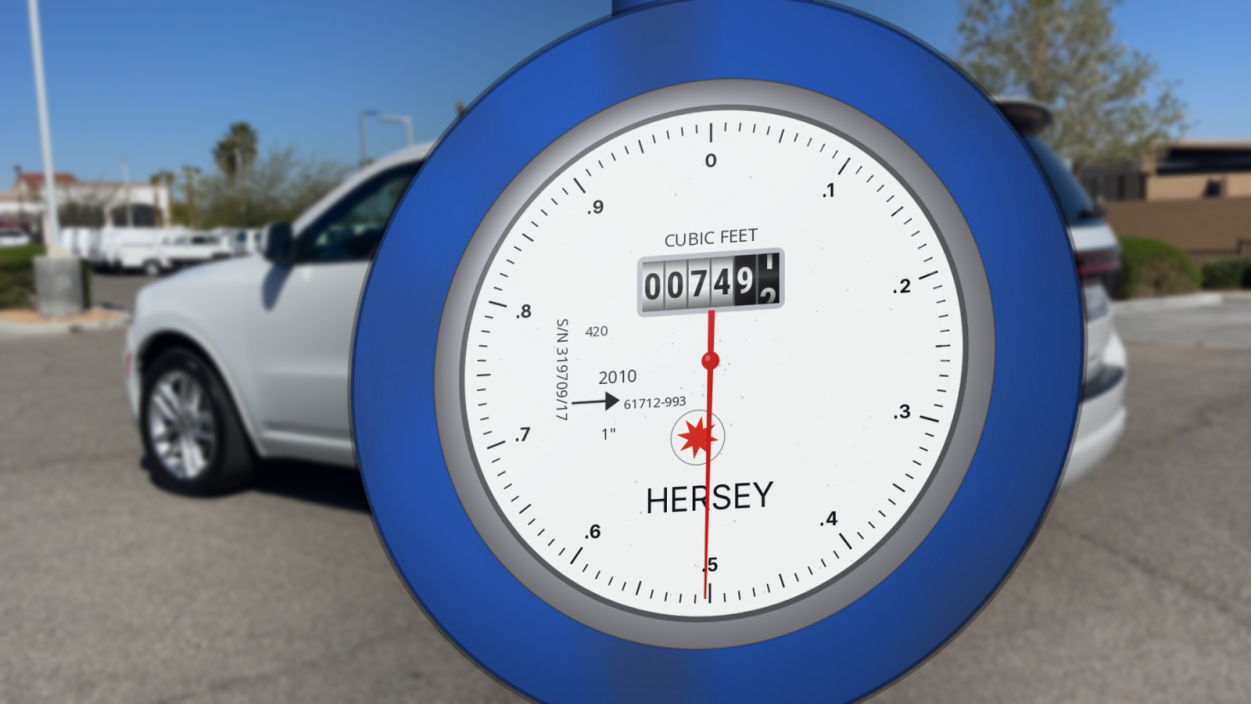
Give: 7491.50,ft³
